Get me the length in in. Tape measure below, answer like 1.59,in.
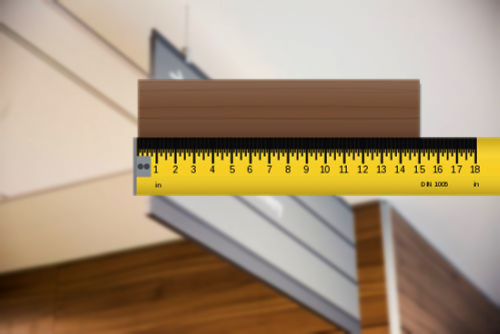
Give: 15,in
